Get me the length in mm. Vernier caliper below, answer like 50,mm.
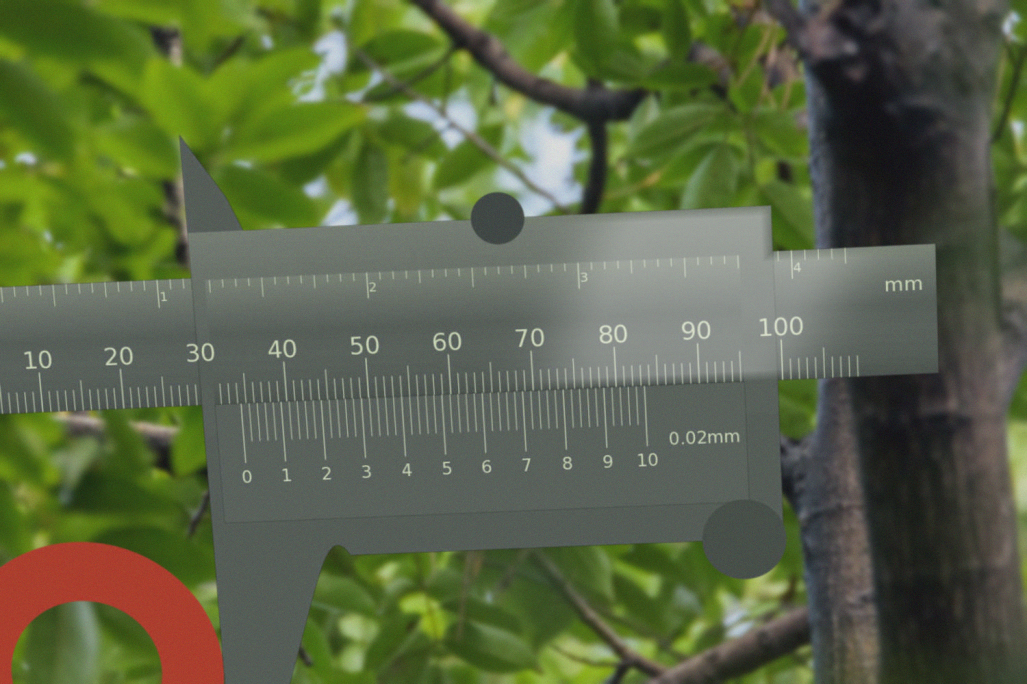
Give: 34.4,mm
